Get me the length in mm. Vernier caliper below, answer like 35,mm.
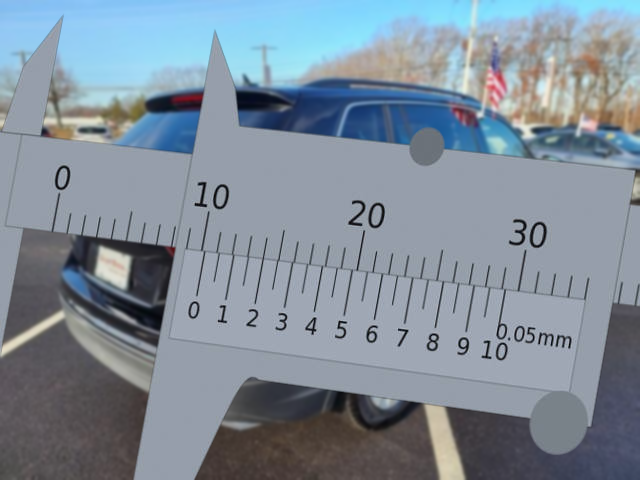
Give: 10.2,mm
